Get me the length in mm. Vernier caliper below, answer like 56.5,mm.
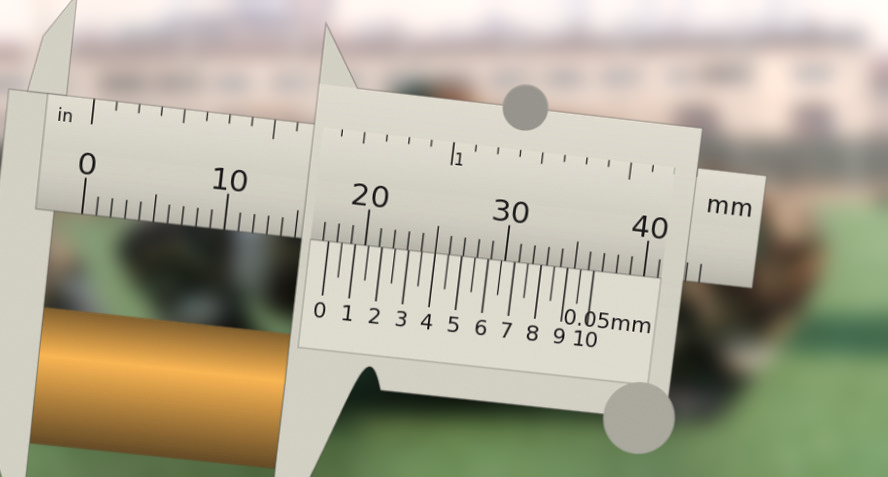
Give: 17.4,mm
